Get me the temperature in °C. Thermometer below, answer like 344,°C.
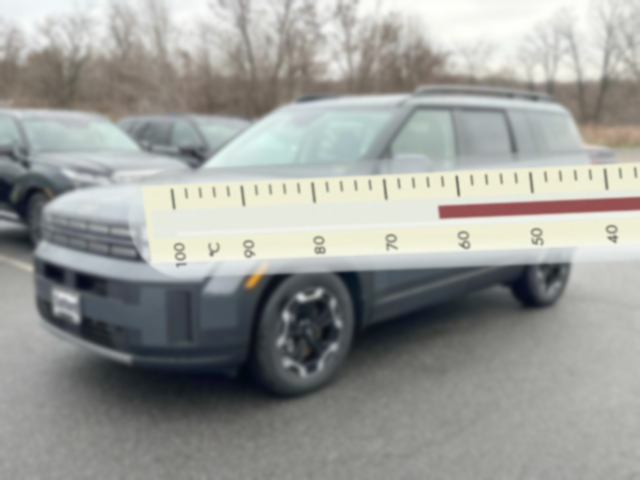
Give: 63,°C
